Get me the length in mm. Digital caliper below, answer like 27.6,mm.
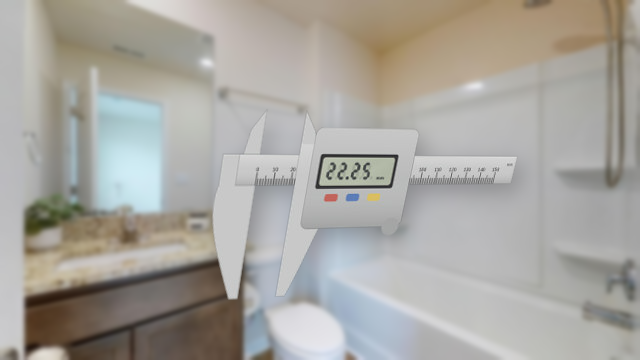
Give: 22.25,mm
